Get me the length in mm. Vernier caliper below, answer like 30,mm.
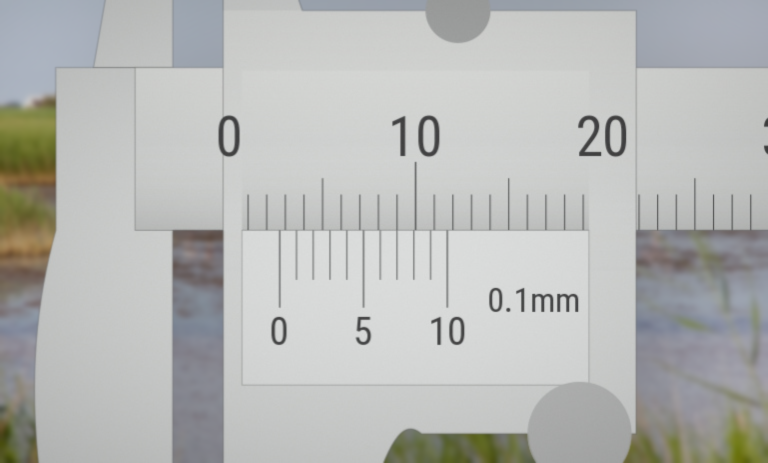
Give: 2.7,mm
